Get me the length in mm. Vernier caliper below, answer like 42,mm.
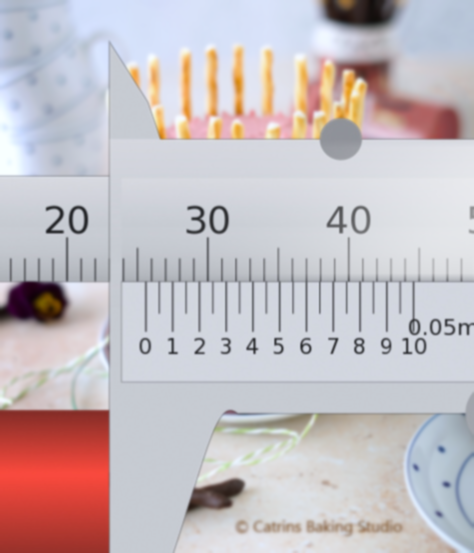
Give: 25.6,mm
